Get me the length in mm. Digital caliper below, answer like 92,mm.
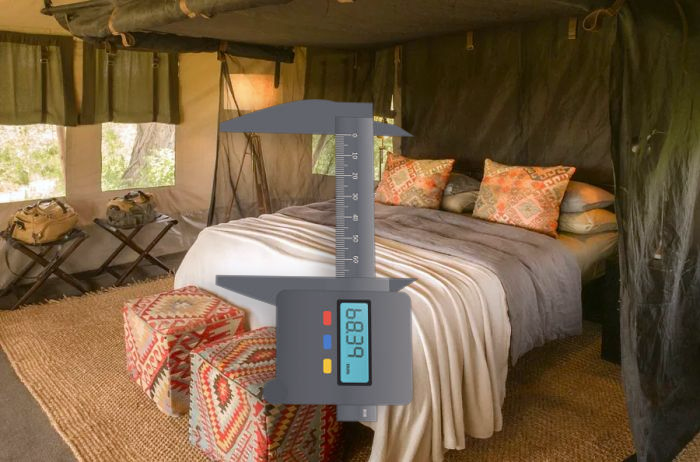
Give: 68.39,mm
